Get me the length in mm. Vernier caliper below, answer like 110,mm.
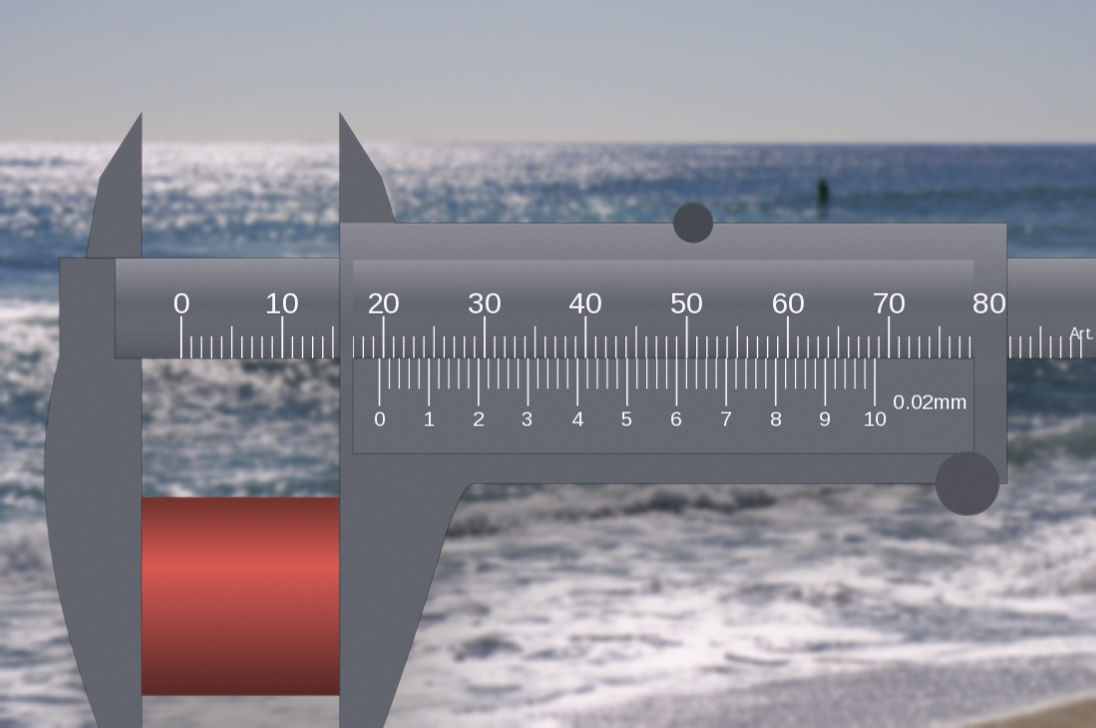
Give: 19.6,mm
